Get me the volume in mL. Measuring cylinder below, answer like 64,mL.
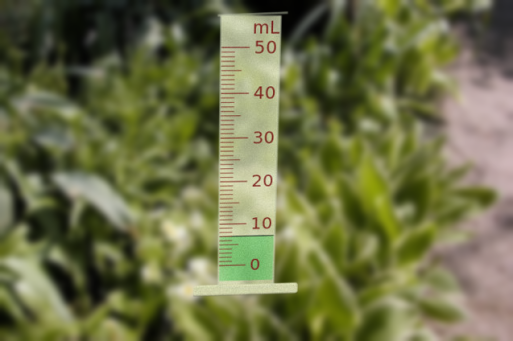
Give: 7,mL
